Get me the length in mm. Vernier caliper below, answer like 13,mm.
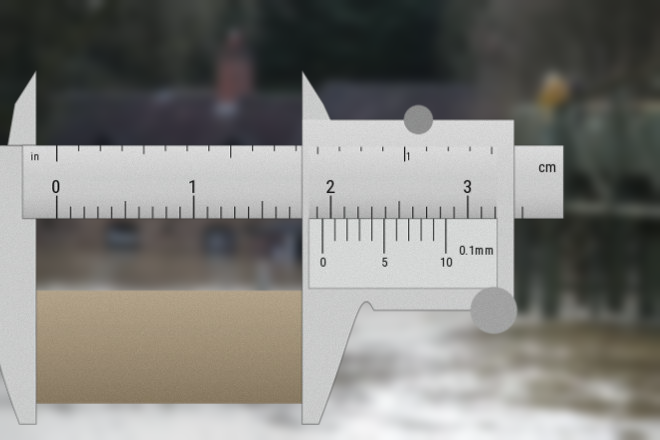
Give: 19.4,mm
